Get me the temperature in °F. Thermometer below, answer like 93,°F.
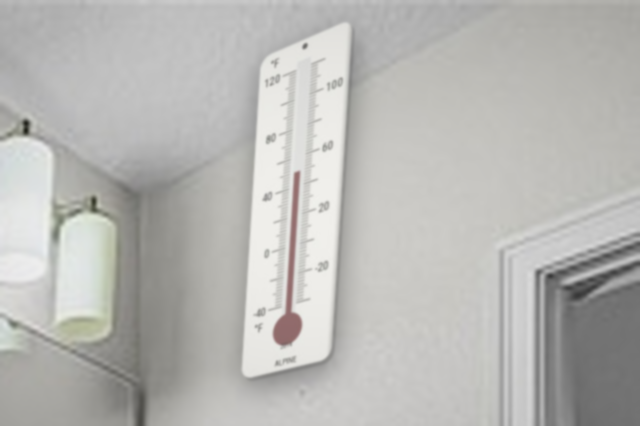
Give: 50,°F
